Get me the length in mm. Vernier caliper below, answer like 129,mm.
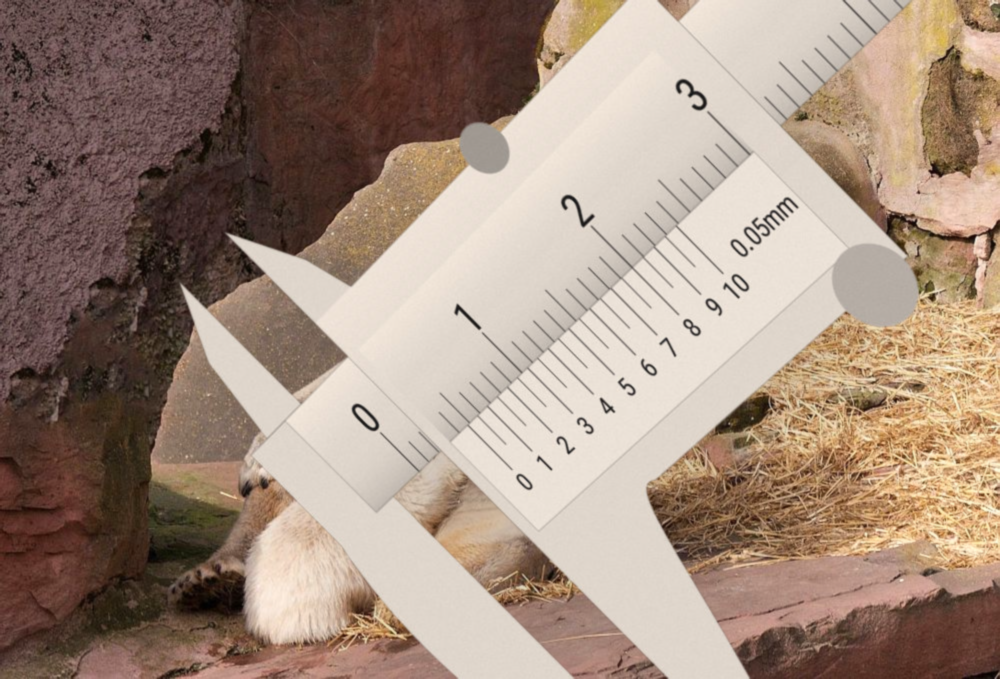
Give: 4.8,mm
